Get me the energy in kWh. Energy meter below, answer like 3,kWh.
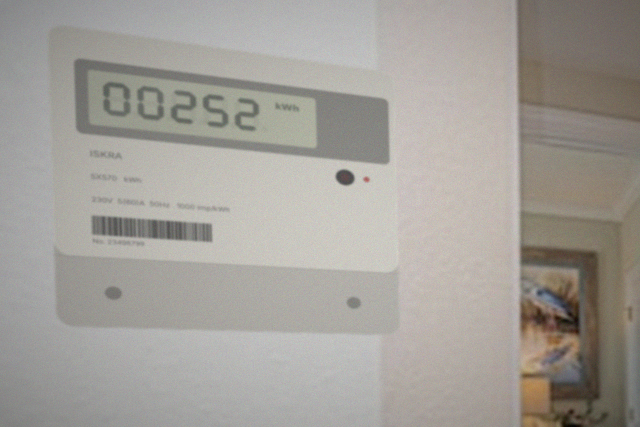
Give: 252,kWh
